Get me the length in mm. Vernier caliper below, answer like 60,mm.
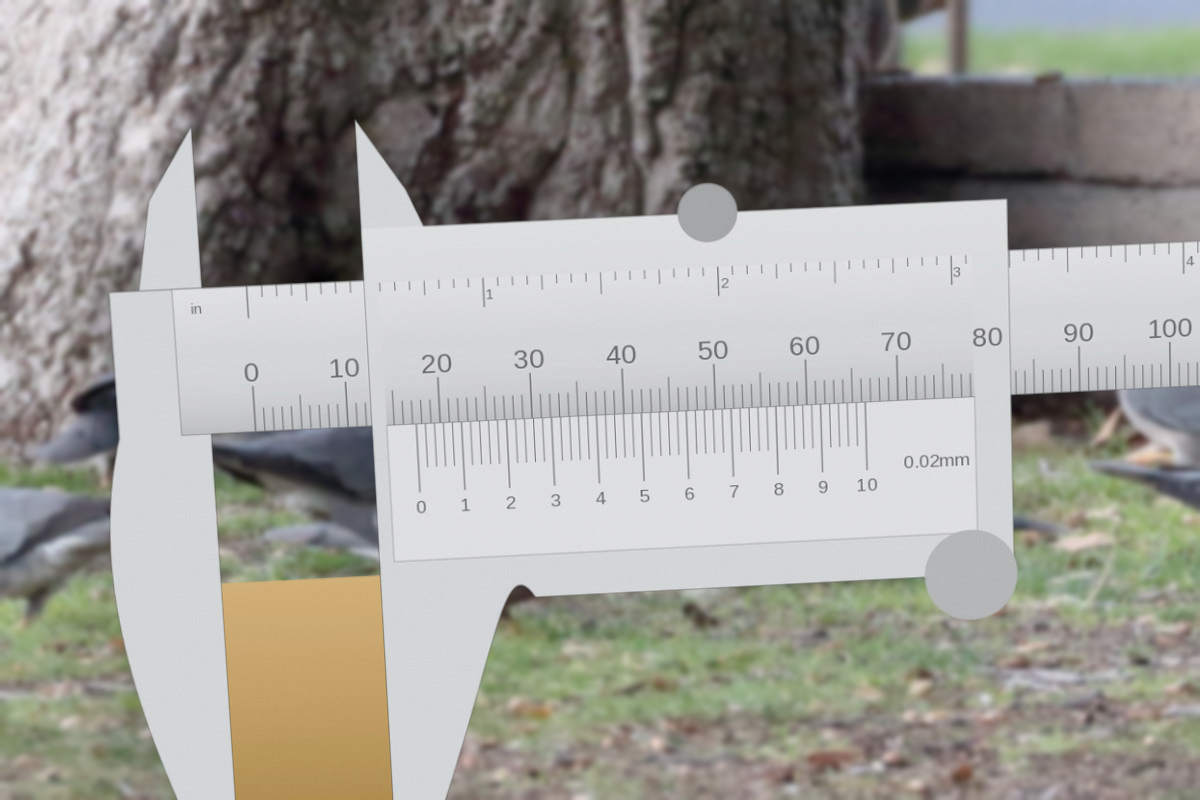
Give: 17.4,mm
